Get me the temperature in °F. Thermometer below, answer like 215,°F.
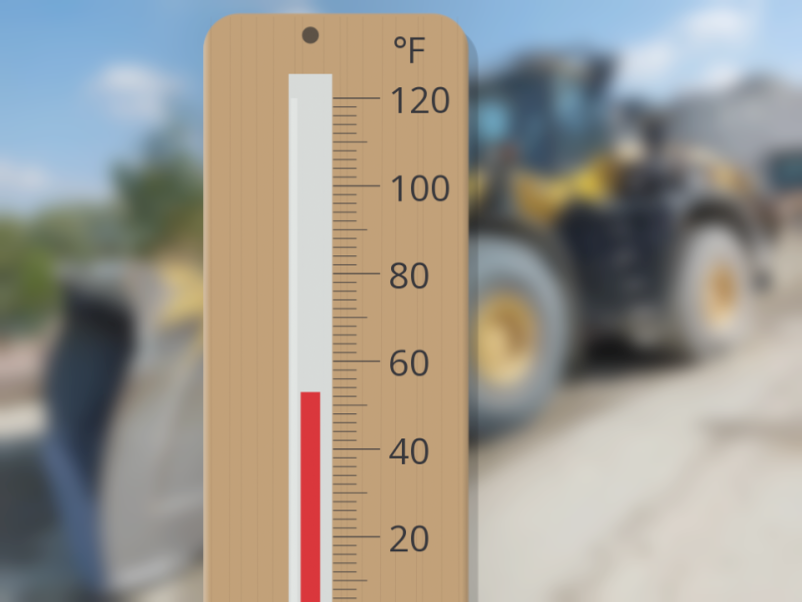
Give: 53,°F
